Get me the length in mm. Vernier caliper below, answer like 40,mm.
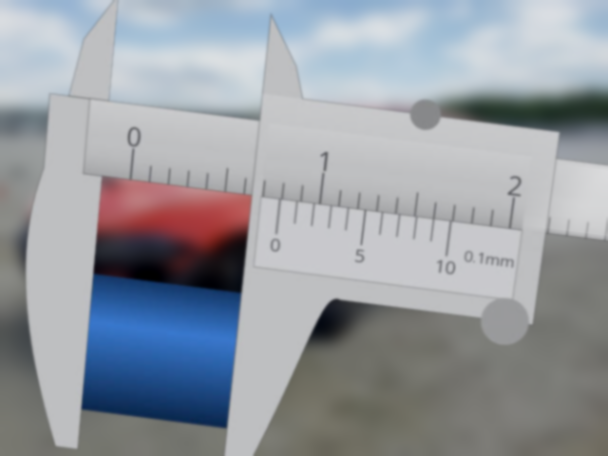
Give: 7.9,mm
